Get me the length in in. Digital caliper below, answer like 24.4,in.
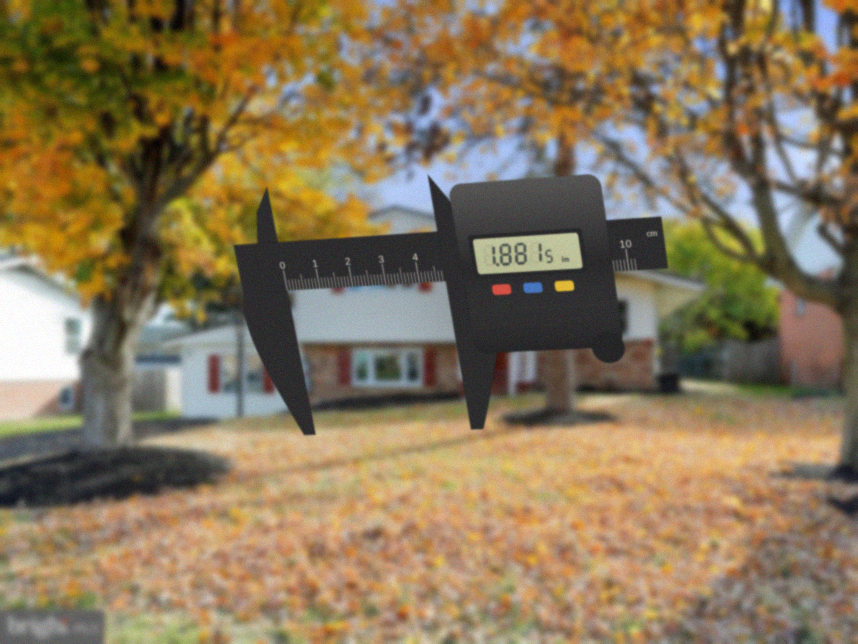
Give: 1.8815,in
